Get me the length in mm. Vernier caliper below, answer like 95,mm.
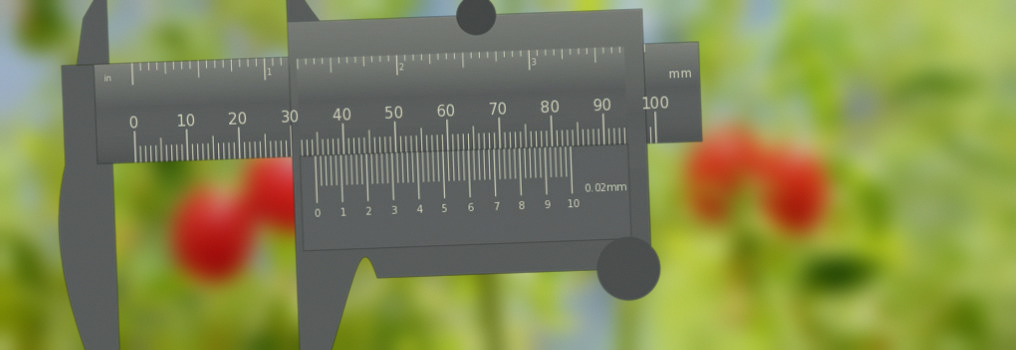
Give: 34.5,mm
